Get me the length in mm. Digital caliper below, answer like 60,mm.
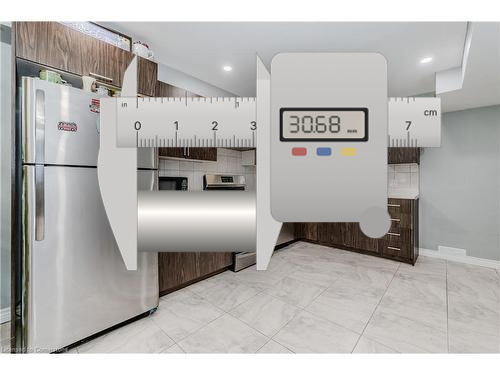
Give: 30.68,mm
